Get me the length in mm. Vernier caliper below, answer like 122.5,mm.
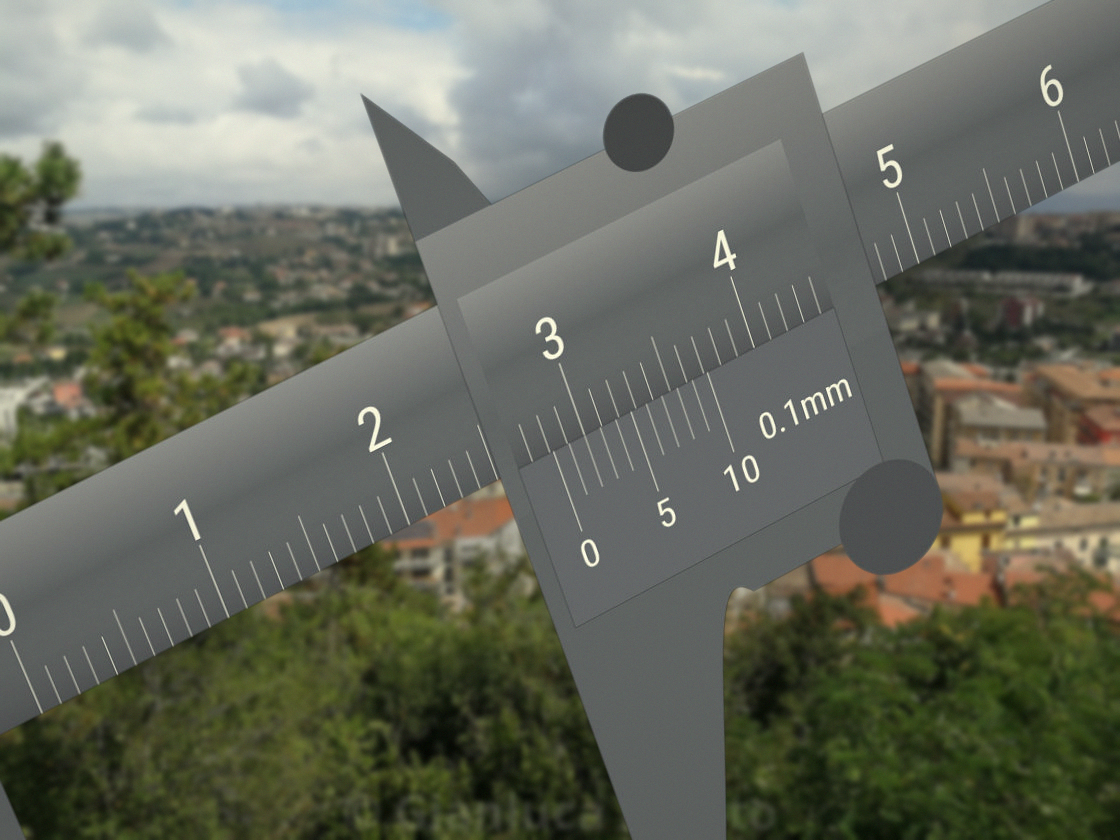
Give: 28.2,mm
